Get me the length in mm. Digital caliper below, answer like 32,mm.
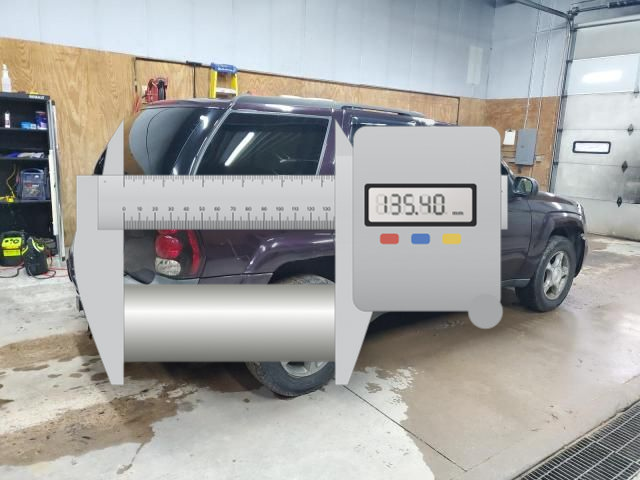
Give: 135.40,mm
